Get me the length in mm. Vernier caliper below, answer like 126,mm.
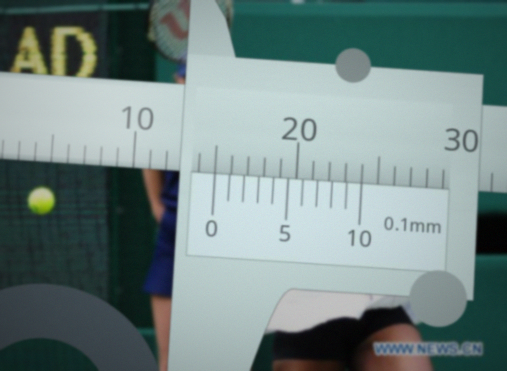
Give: 15.0,mm
